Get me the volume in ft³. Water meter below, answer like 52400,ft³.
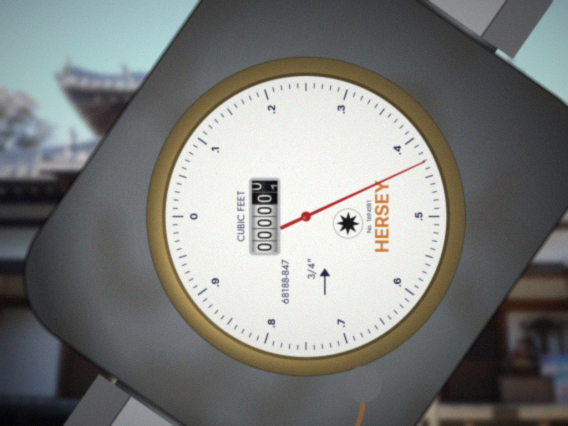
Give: 0.43,ft³
